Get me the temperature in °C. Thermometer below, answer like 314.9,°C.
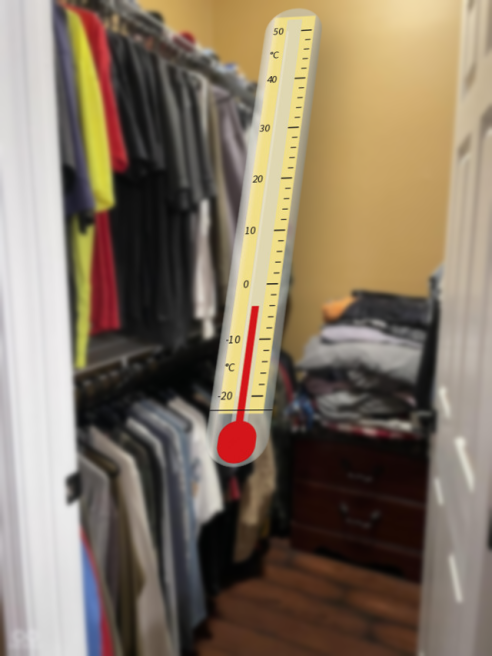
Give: -4,°C
